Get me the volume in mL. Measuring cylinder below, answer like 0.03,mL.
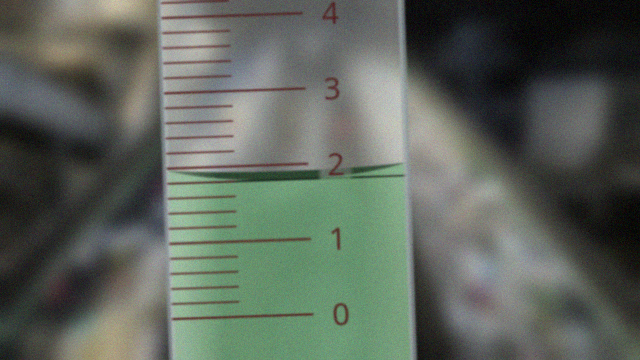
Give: 1.8,mL
